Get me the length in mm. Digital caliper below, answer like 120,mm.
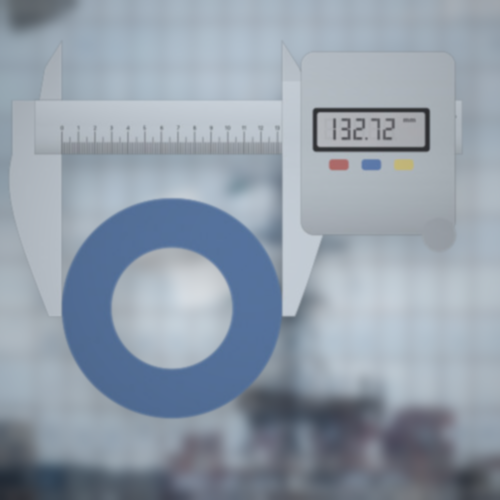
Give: 132.72,mm
